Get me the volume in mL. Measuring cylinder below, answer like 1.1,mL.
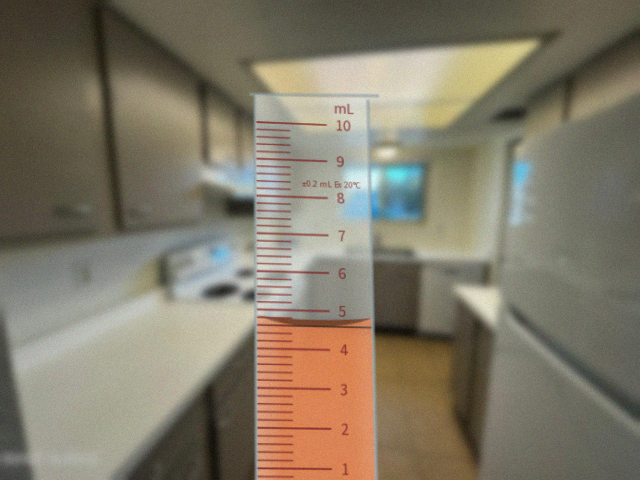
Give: 4.6,mL
